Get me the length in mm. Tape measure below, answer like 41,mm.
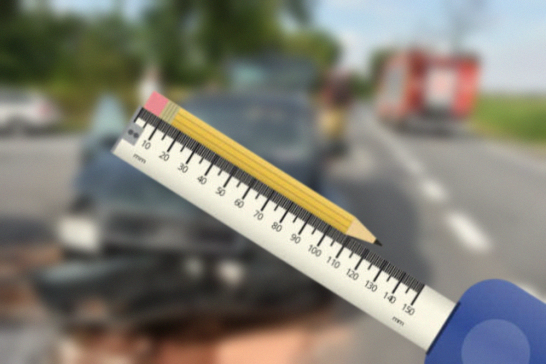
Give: 125,mm
